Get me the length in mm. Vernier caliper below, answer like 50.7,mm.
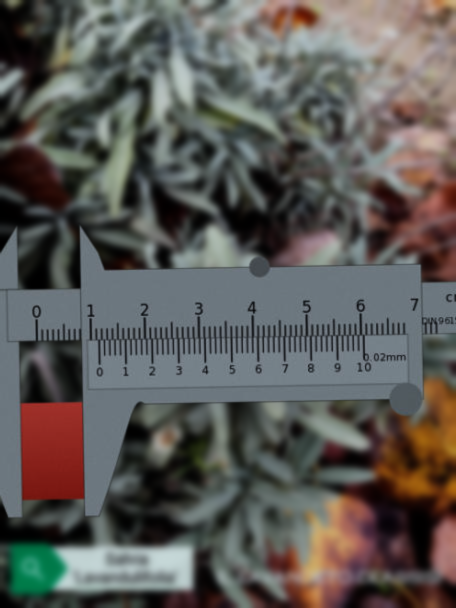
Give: 11.5,mm
